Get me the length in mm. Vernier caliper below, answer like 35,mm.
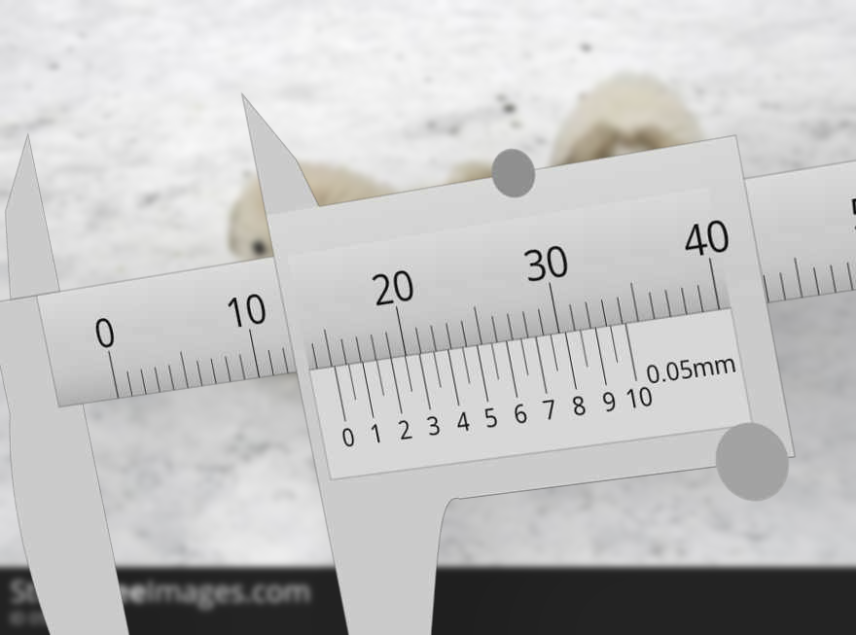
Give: 15.2,mm
